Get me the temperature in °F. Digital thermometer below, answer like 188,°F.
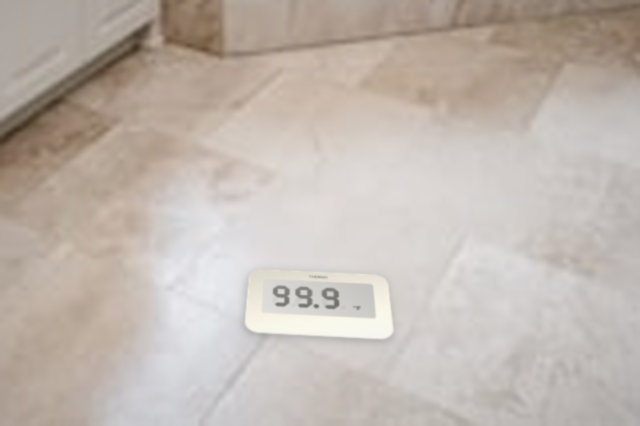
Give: 99.9,°F
